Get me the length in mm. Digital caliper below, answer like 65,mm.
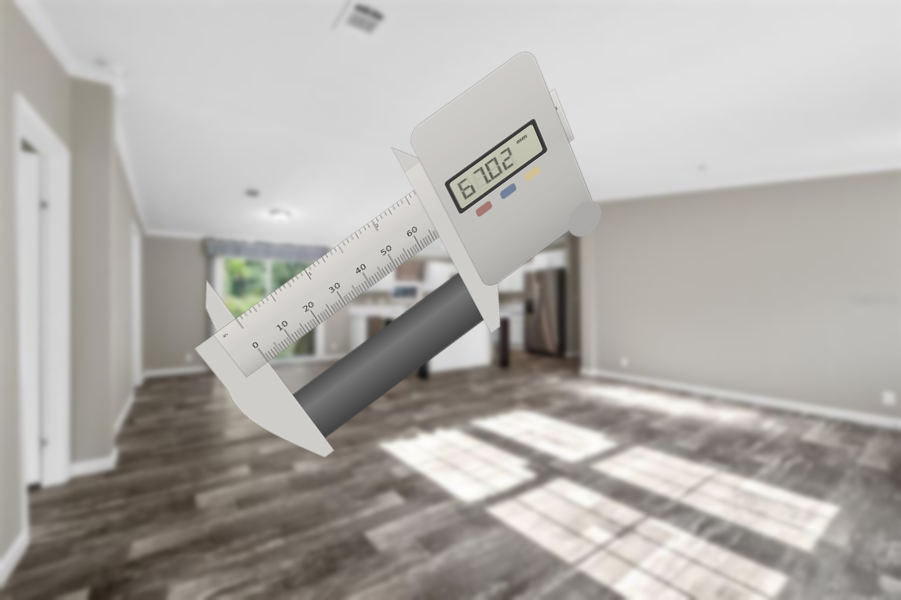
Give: 67.02,mm
